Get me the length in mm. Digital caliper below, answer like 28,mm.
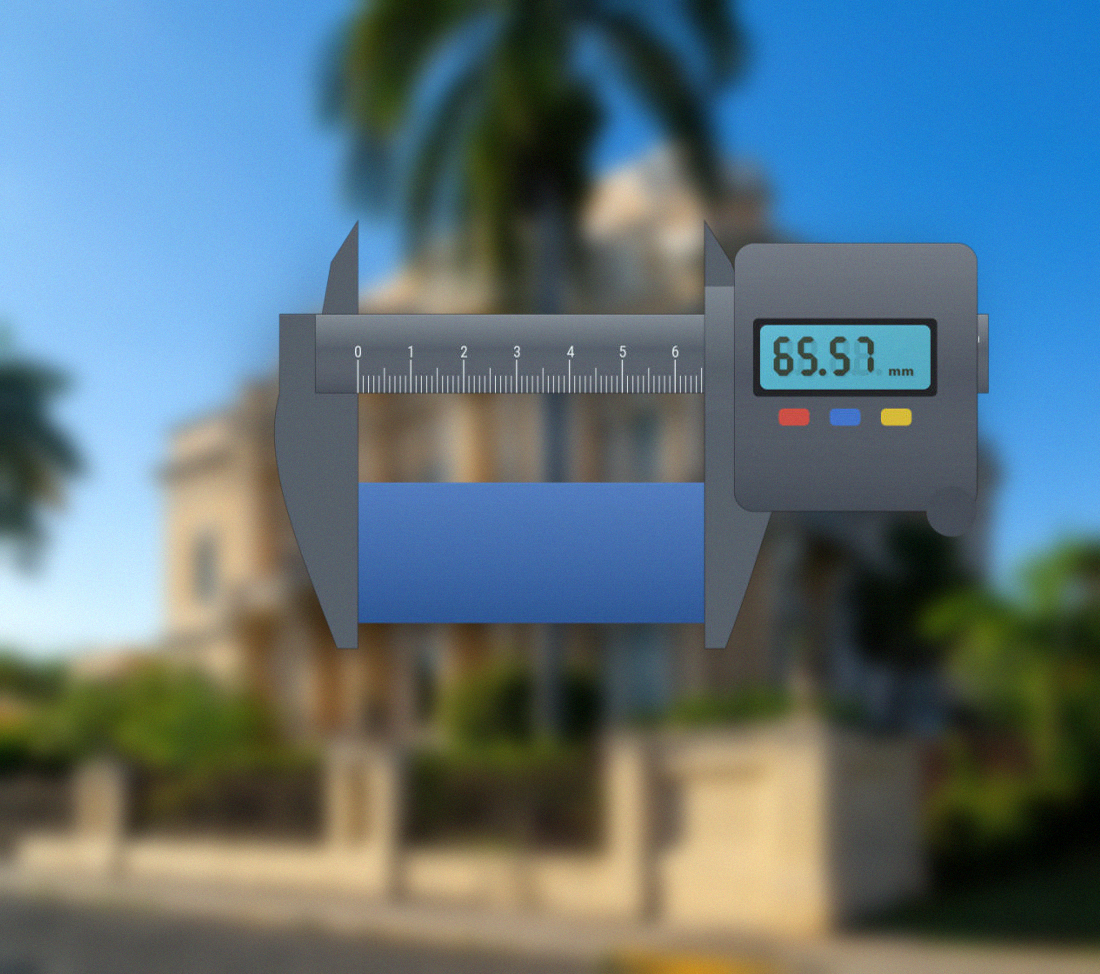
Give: 65.57,mm
